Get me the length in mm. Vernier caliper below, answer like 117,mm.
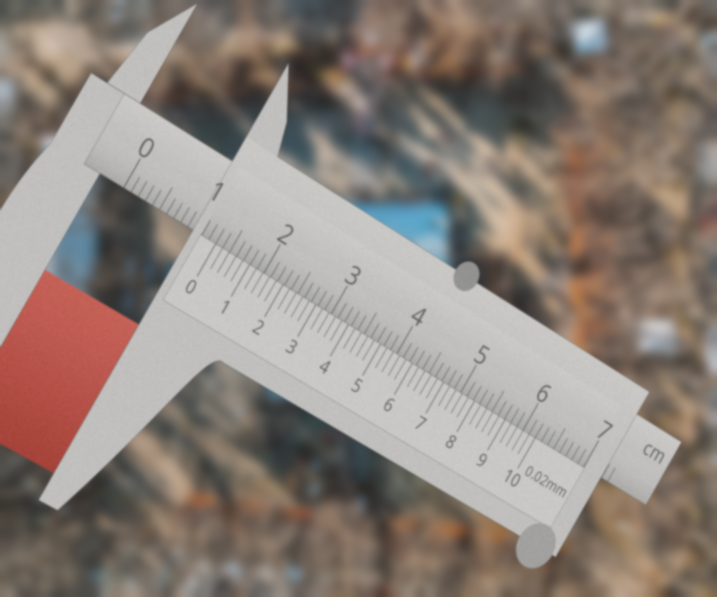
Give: 13.0,mm
